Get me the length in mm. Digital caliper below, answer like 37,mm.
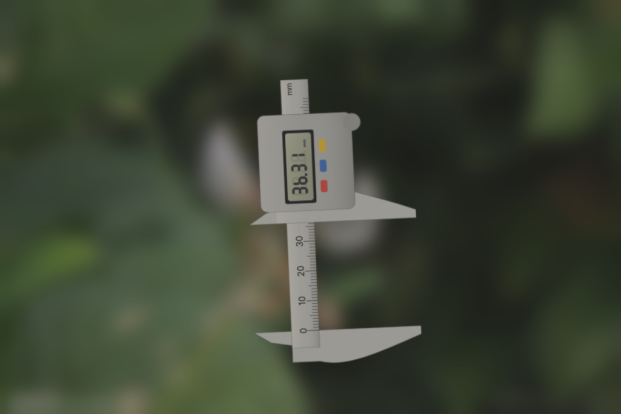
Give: 36.31,mm
